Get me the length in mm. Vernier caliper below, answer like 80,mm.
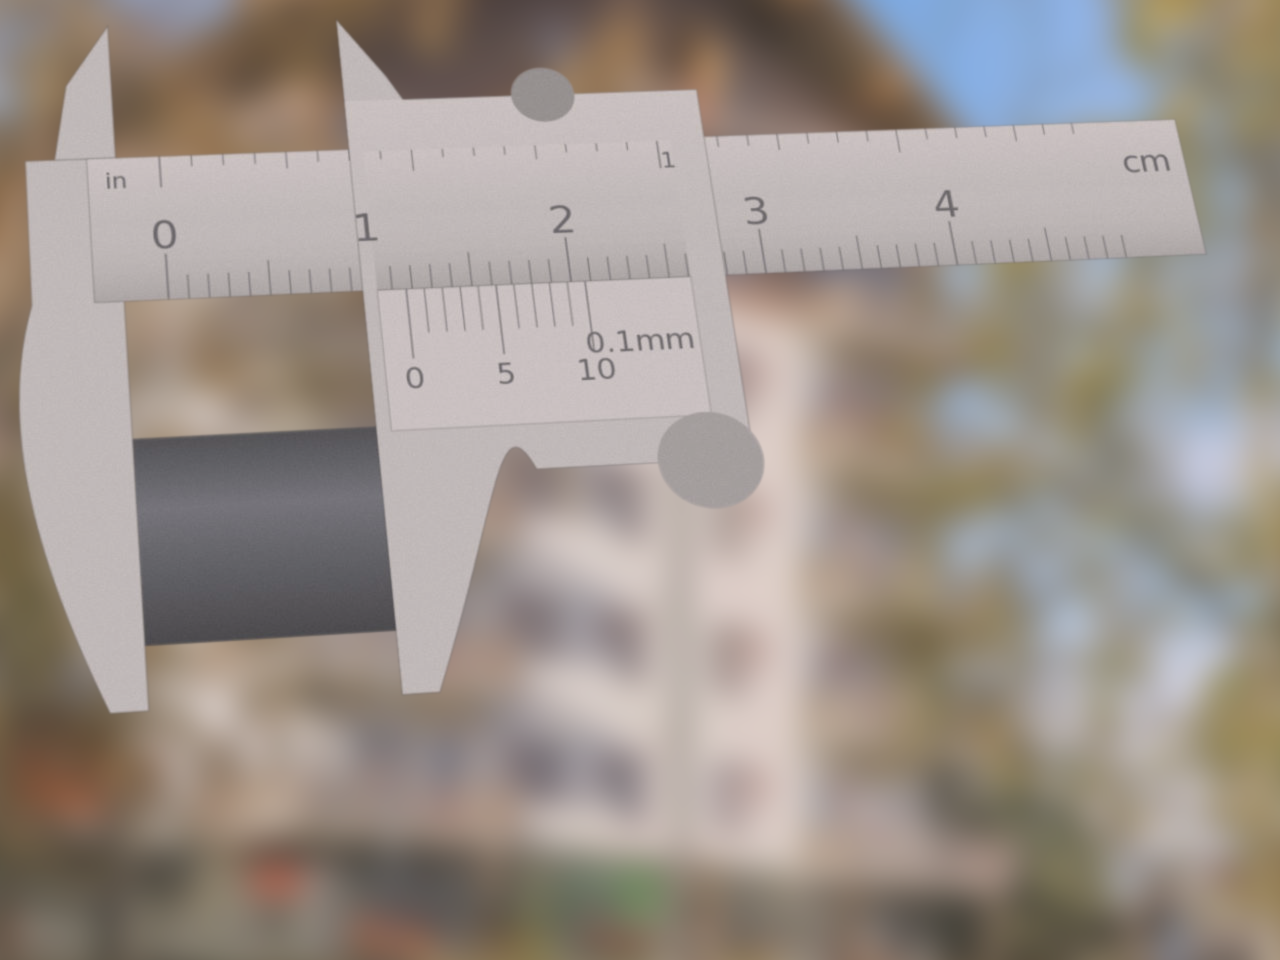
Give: 11.7,mm
